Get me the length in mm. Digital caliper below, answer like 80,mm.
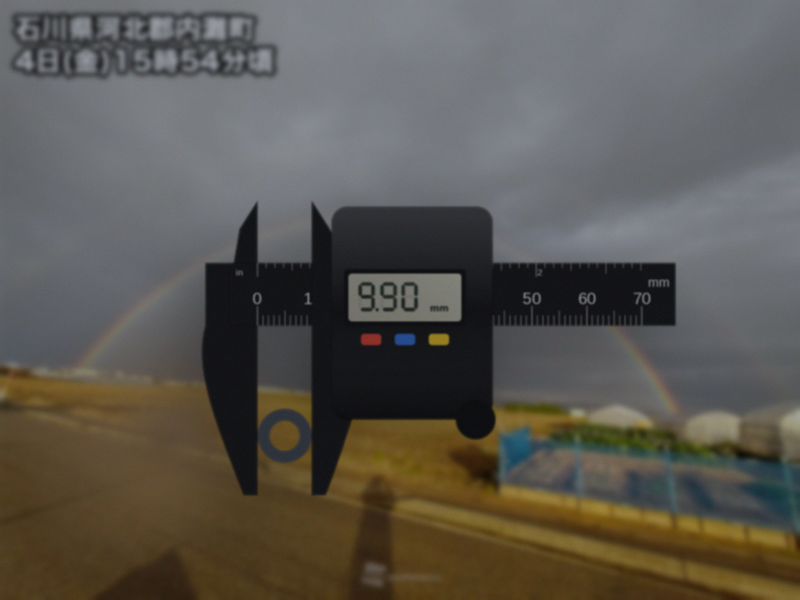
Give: 9.90,mm
